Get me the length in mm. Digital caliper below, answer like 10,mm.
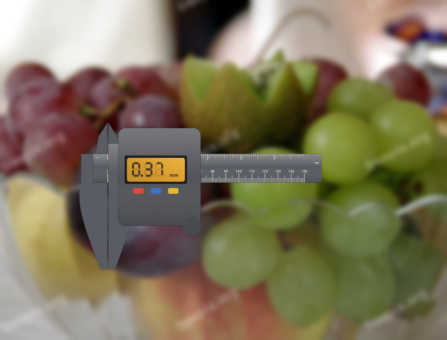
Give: 0.37,mm
